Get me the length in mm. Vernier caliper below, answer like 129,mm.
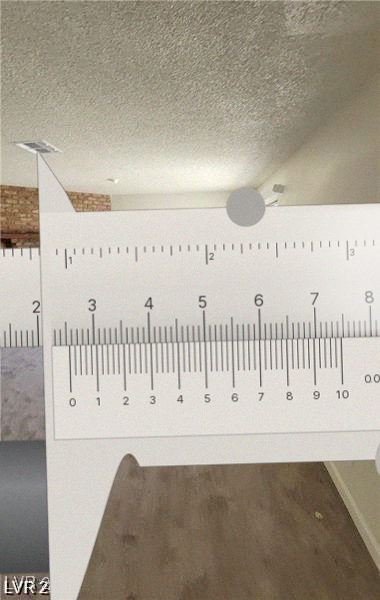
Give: 25.6,mm
